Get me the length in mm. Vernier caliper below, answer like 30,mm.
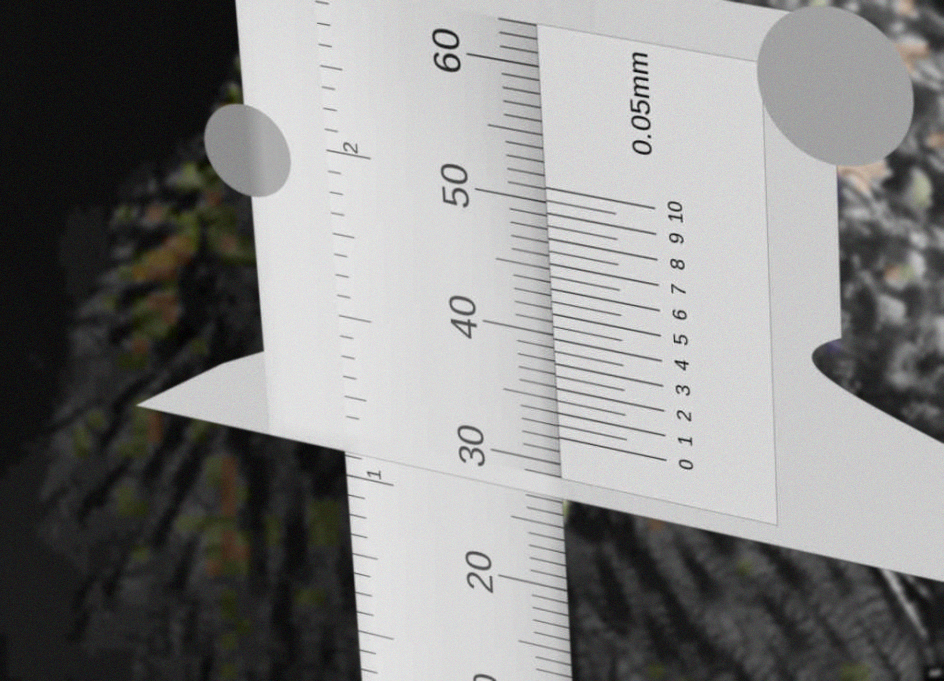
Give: 32.1,mm
